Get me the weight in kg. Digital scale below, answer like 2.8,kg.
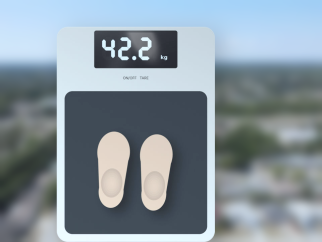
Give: 42.2,kg
